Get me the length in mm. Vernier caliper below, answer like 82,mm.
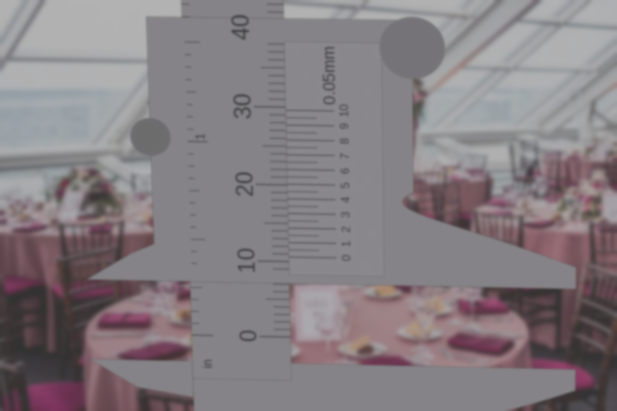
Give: 10.6,mm
